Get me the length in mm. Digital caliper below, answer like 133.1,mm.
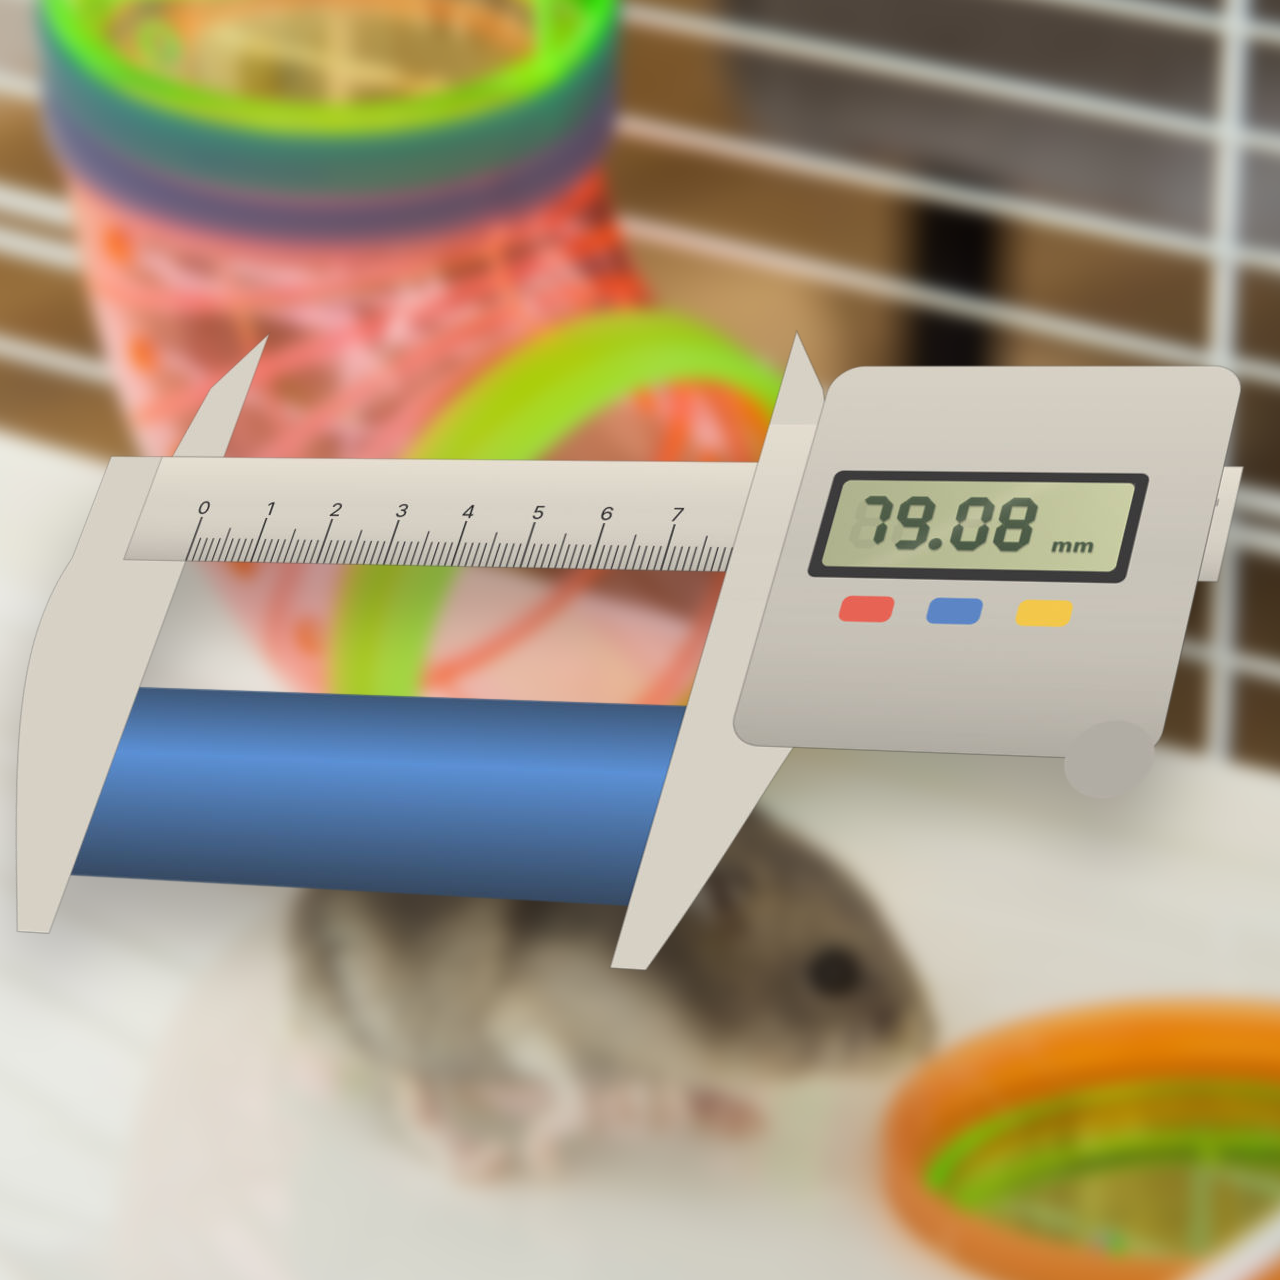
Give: 79.08,mm
